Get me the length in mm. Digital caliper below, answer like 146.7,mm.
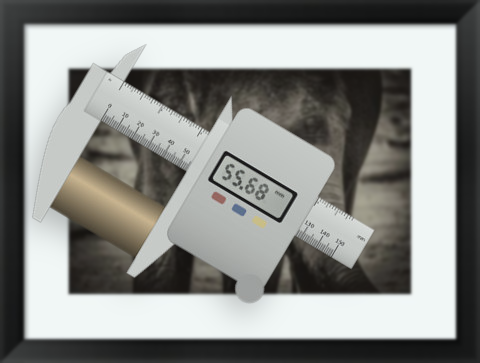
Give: 55.68,mm
